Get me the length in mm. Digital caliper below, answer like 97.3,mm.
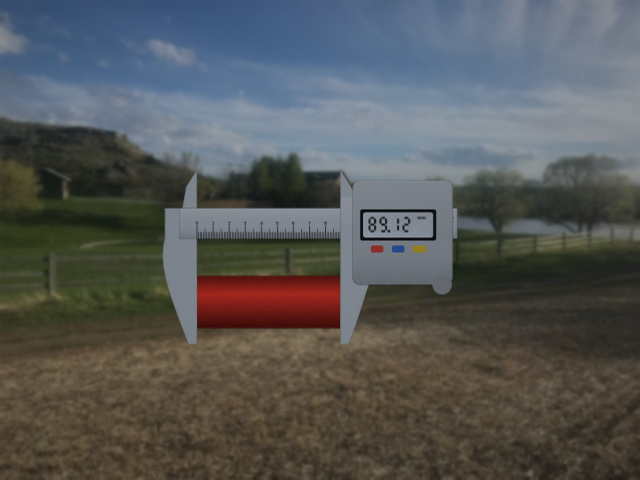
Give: 89.12,mm
